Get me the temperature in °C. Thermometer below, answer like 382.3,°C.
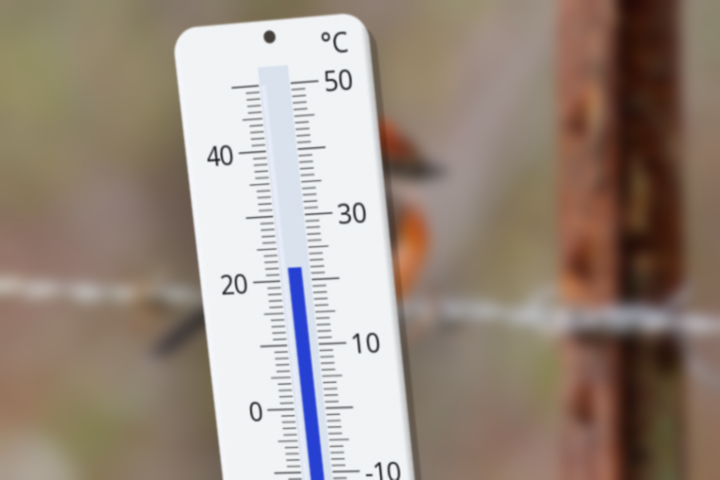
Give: 22,°C
